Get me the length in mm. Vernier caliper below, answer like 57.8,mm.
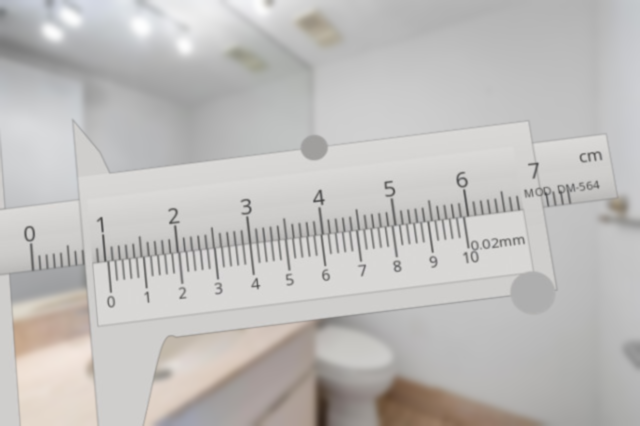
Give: 10.4,mm
